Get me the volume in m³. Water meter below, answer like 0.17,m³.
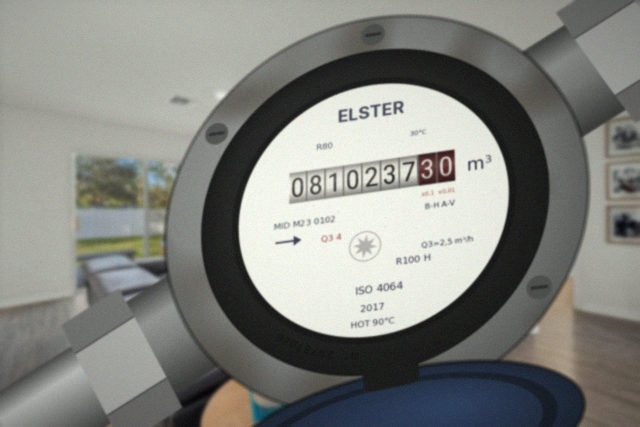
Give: 810237.30,m³
